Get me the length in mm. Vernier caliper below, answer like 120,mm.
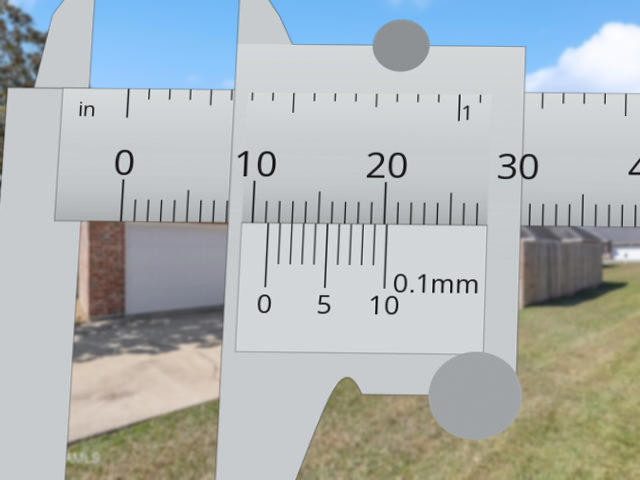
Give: 11.2,mm
